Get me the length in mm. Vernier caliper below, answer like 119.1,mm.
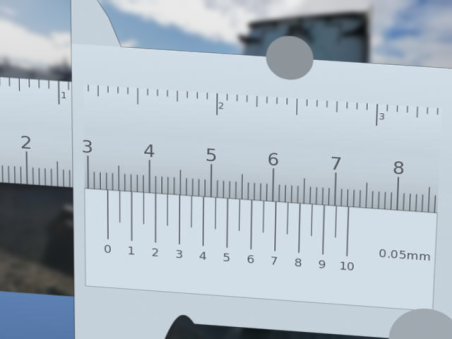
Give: 33.2,mm
